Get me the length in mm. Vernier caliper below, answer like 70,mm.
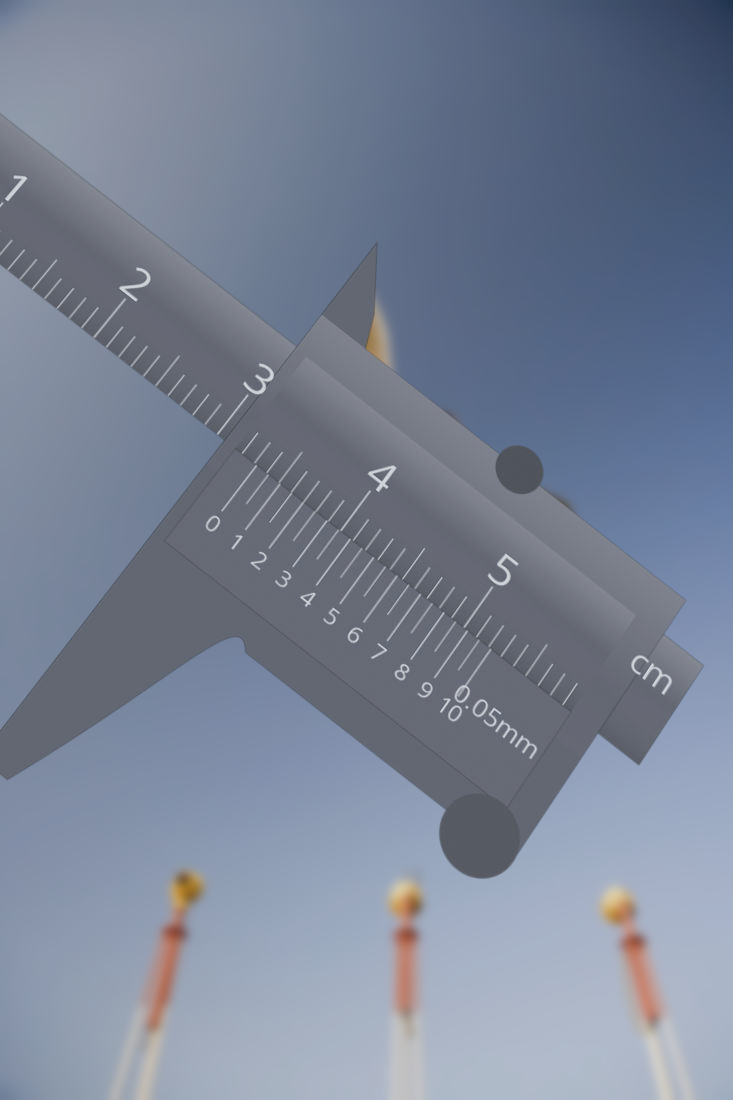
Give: 33.2,mm
